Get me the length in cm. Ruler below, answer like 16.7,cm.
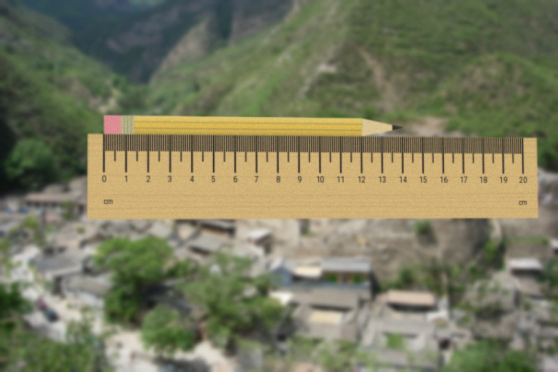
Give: 14,cm
